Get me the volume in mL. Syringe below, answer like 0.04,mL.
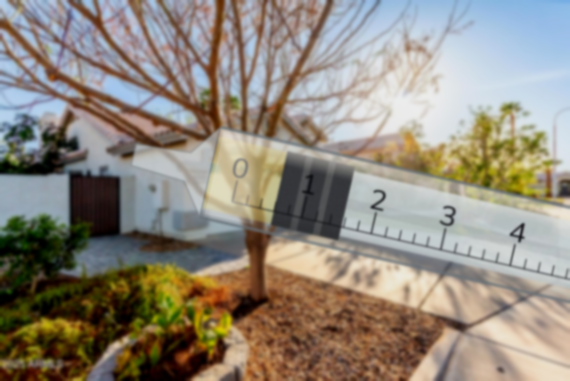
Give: 0.6,mL
